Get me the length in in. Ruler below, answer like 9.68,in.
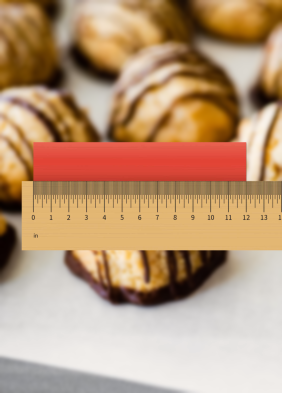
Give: 12,in
